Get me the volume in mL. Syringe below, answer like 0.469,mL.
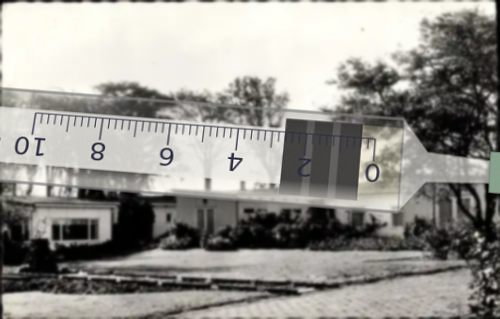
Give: 0.4,mL
